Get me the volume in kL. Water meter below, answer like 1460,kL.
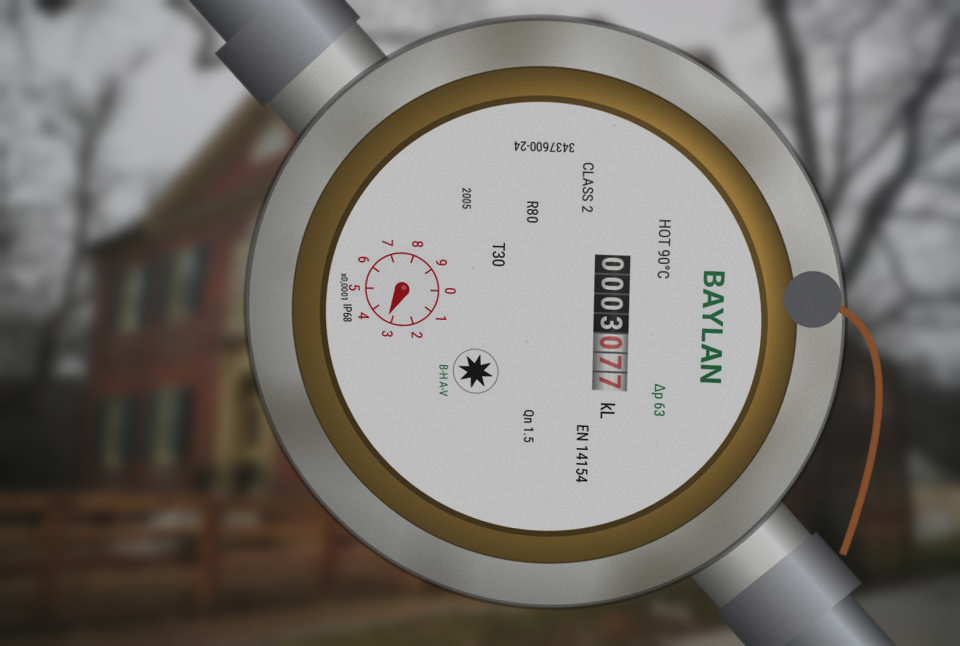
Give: 3.0773,kL
